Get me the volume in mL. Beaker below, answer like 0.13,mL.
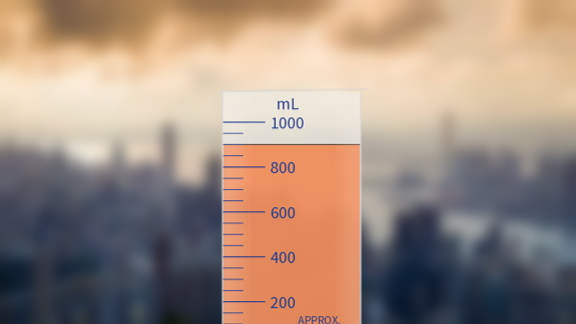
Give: 900,mL
